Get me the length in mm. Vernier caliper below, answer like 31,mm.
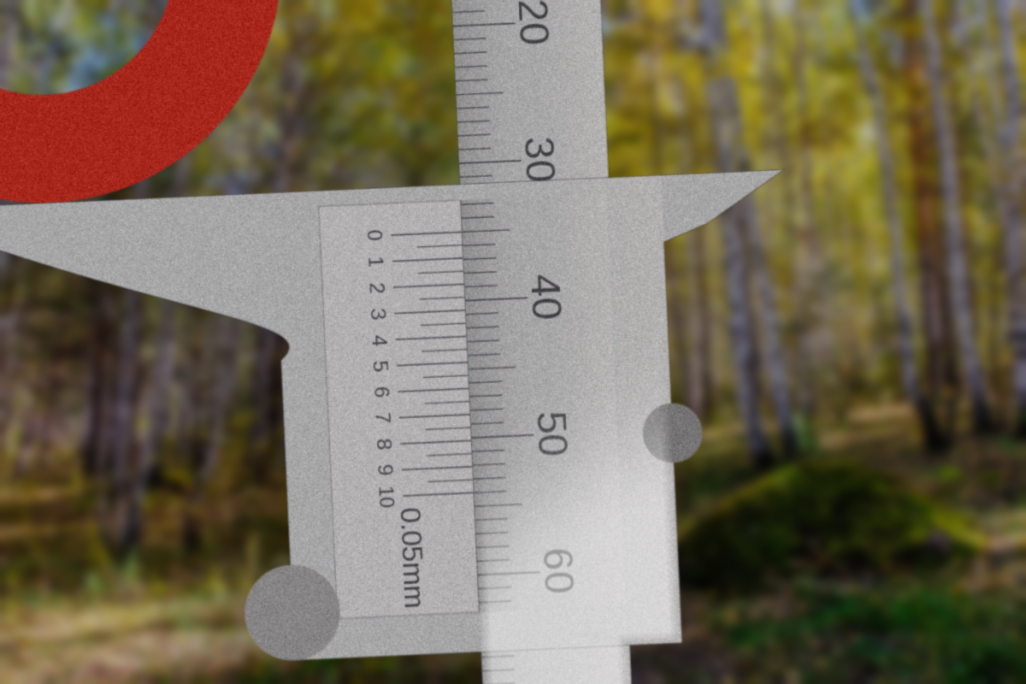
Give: 35.0,mm
